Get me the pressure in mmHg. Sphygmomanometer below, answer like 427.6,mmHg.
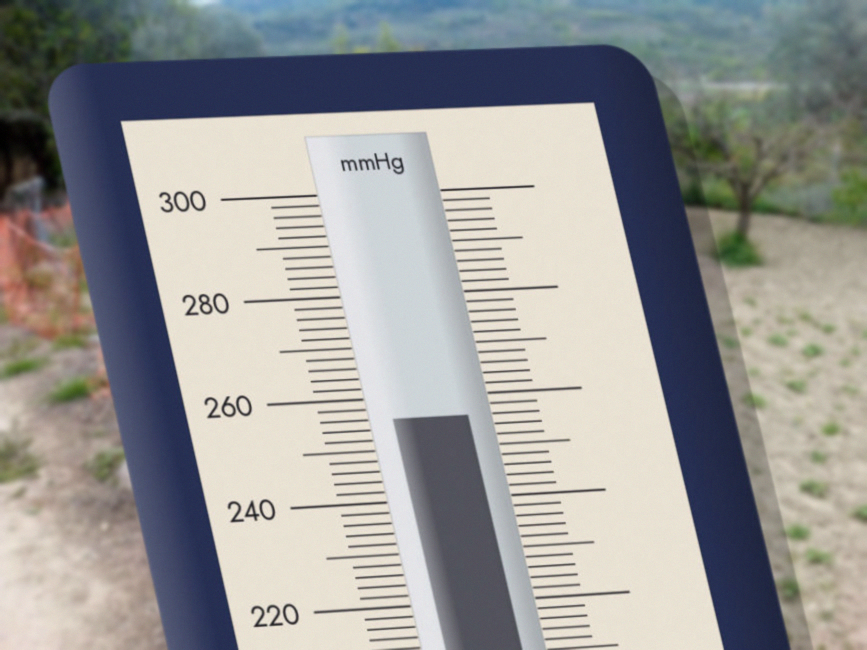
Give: 256,mmHg
